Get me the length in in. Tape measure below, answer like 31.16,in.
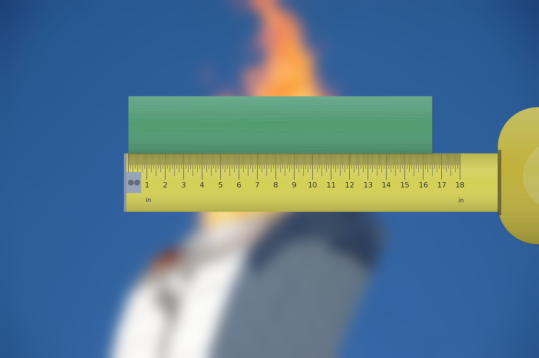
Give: 16.5,in
